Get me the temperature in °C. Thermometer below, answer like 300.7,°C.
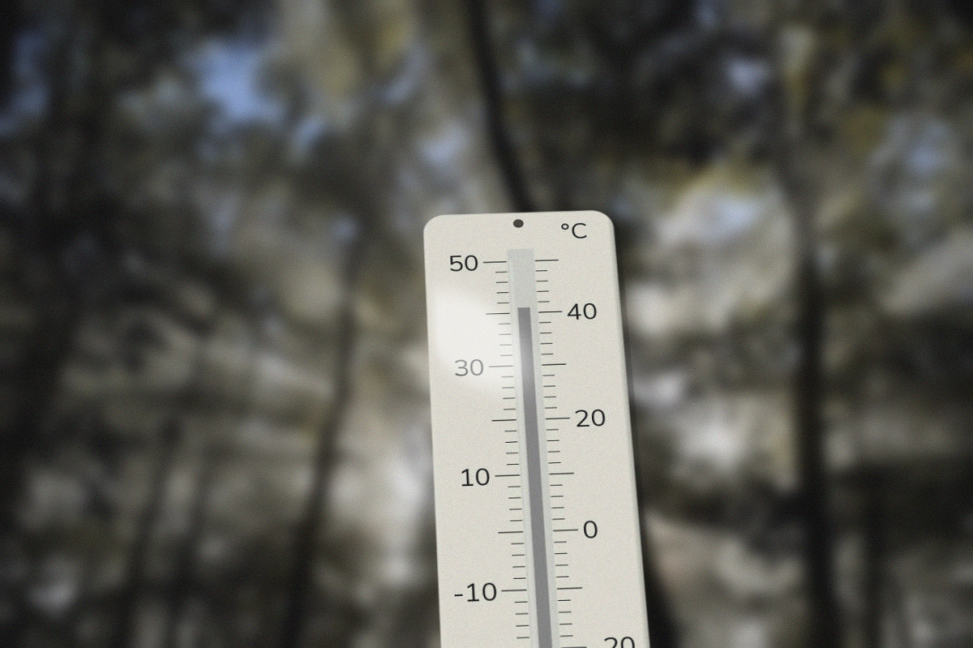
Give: 41,°C
